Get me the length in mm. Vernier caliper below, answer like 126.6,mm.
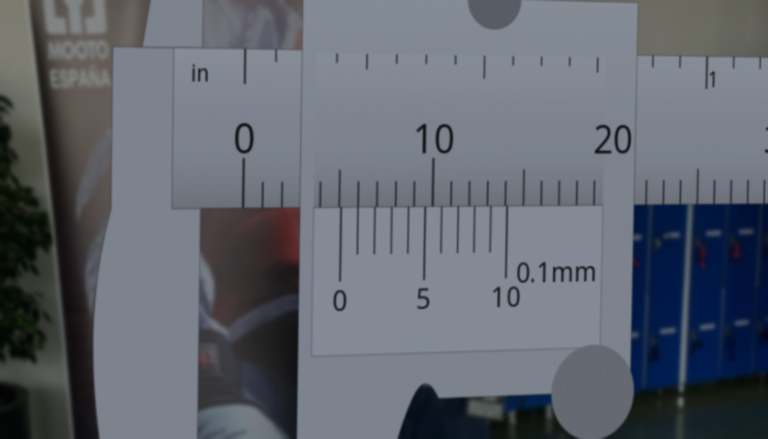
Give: 5.1,mm
